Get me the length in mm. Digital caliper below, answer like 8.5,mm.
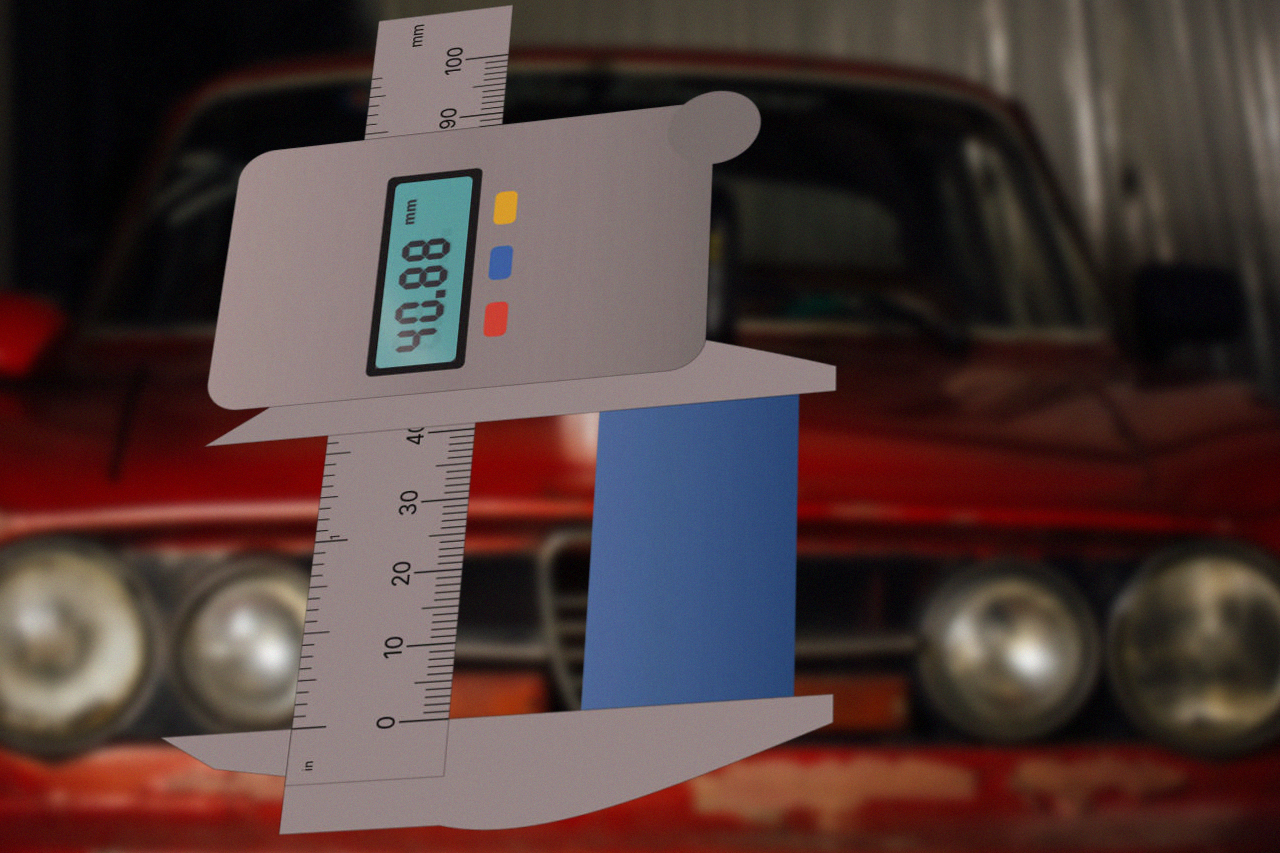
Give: 40.88,mm
